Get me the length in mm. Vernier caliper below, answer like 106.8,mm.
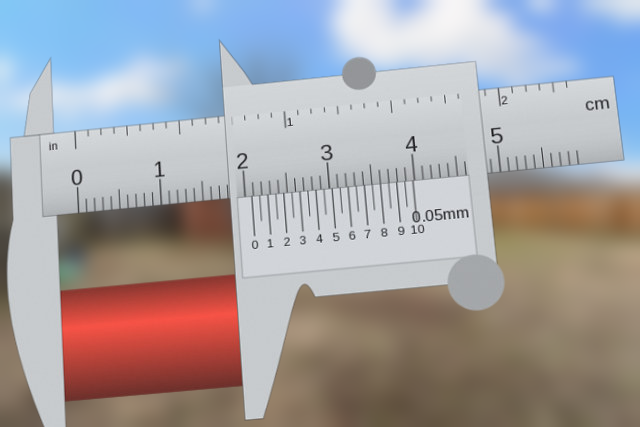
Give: 20.8,mm
